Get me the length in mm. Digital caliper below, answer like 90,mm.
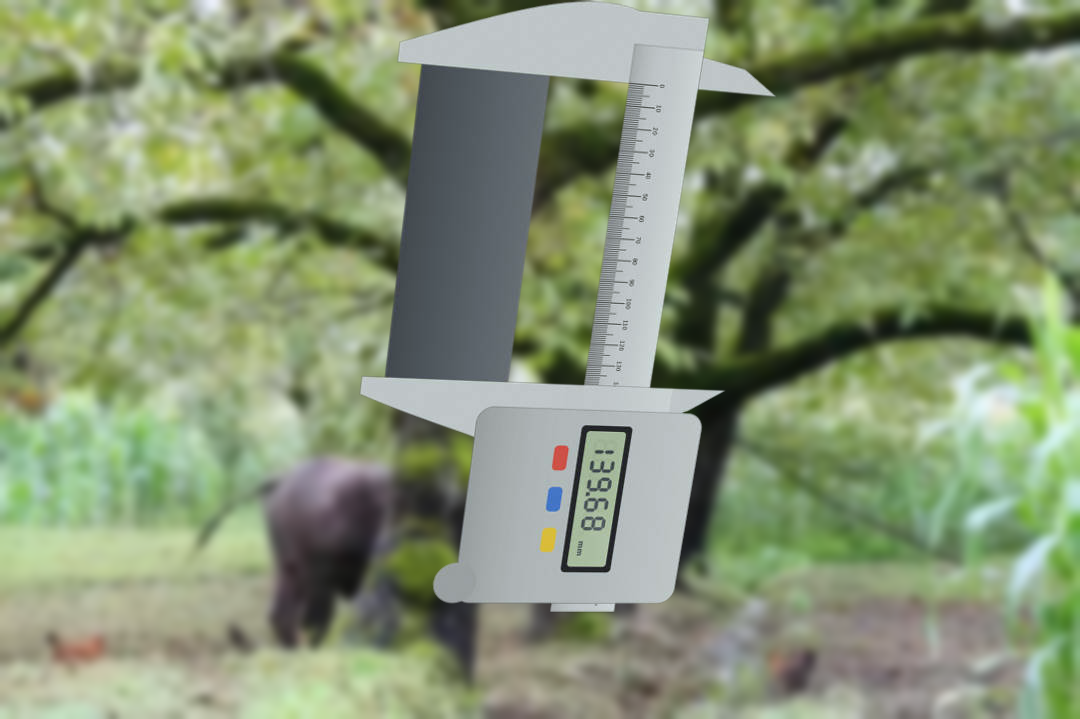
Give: 139.68,mm
